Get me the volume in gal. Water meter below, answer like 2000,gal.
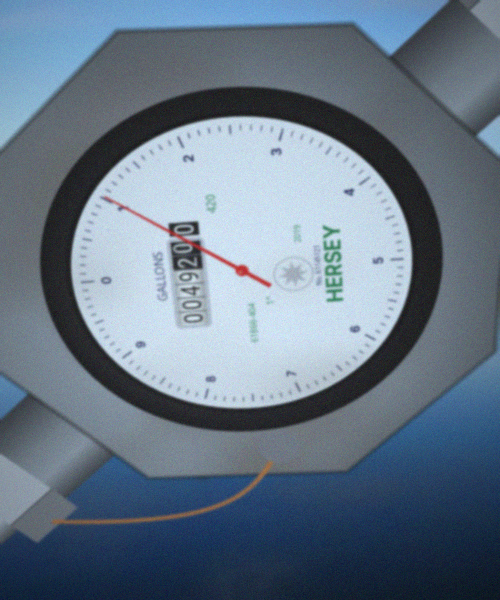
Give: 49201.0,gal
